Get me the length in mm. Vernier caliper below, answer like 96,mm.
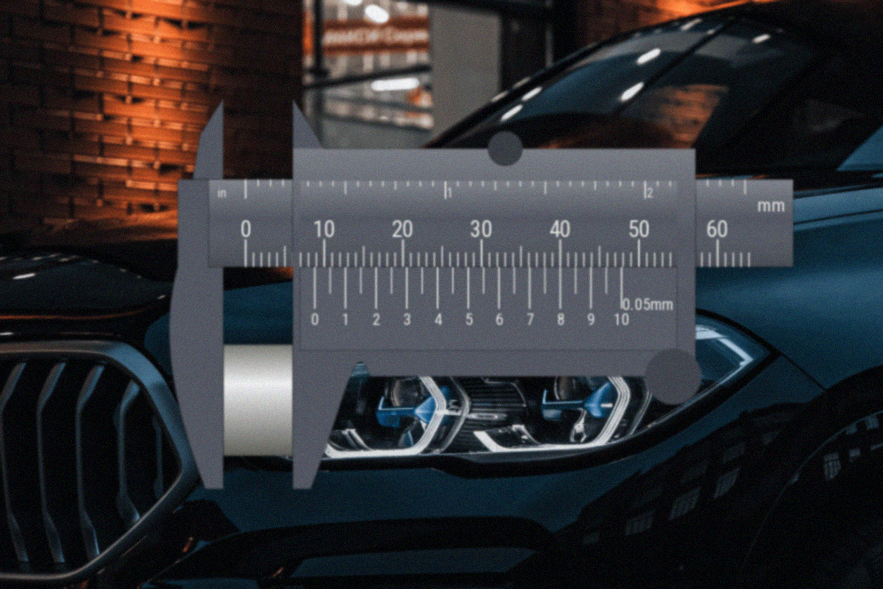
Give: 8.8,mm
